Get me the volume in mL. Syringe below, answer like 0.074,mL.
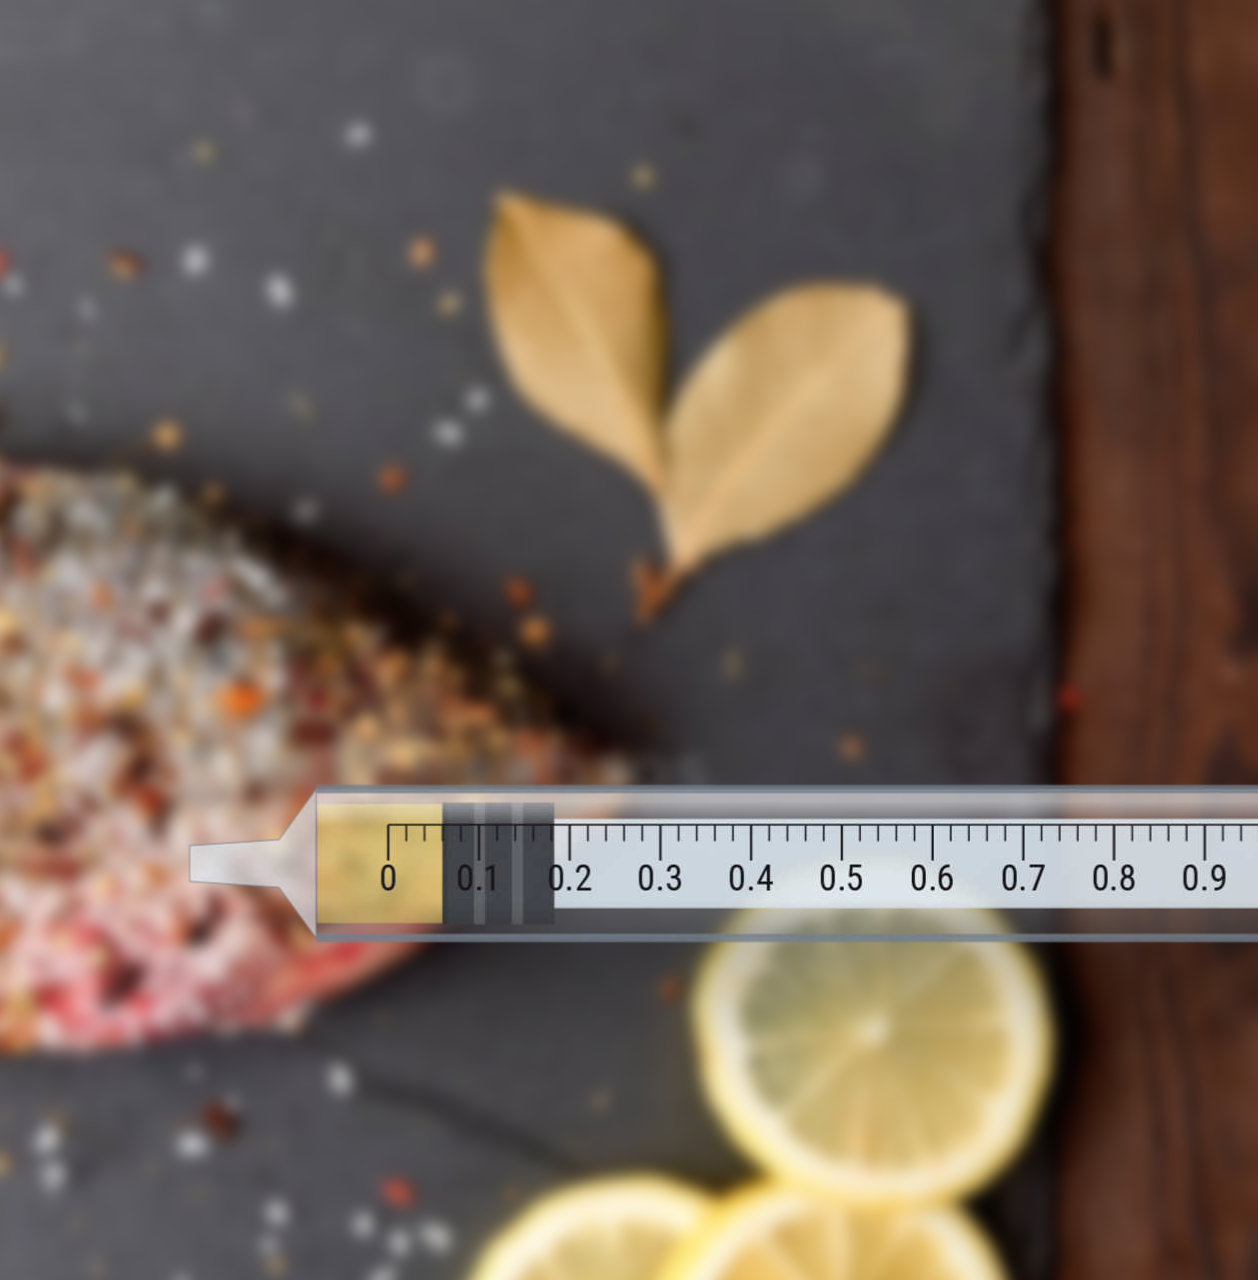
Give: 0.06,mL
